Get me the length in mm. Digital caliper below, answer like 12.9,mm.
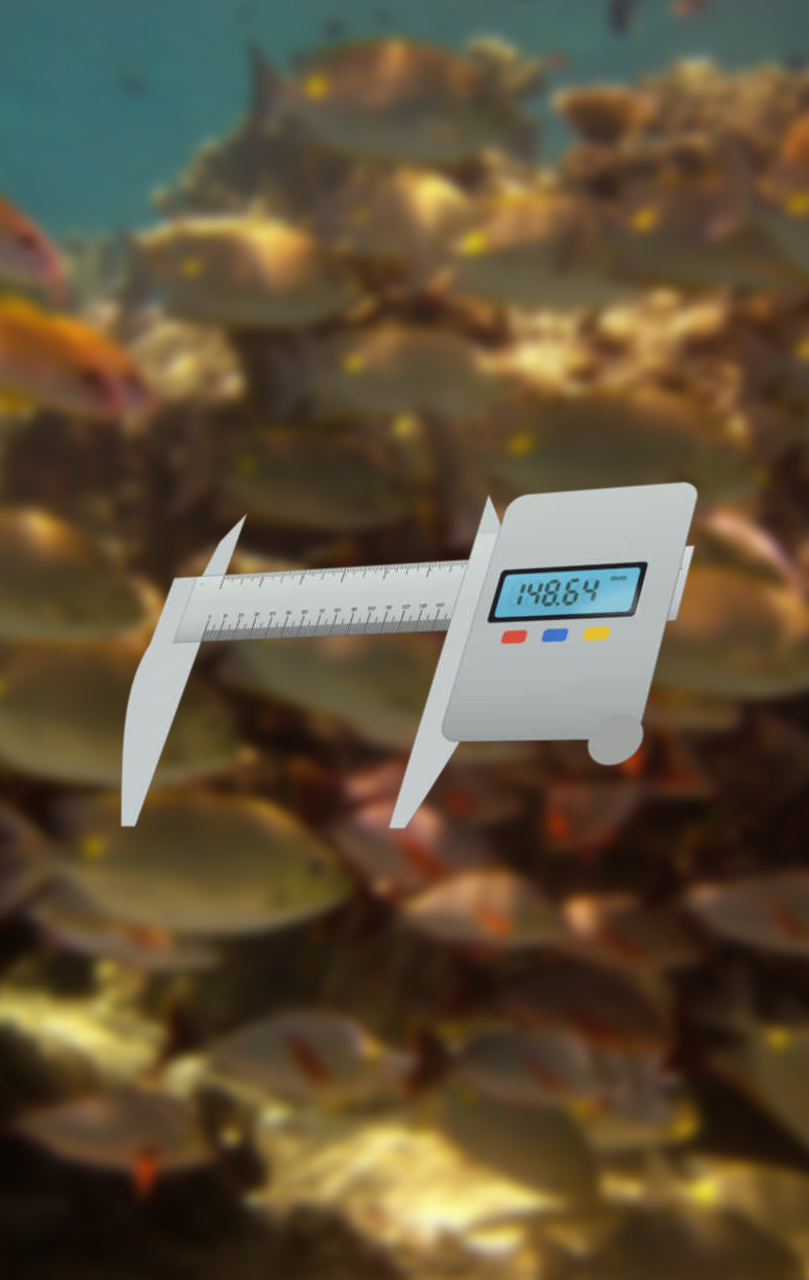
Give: 148.64,mm
